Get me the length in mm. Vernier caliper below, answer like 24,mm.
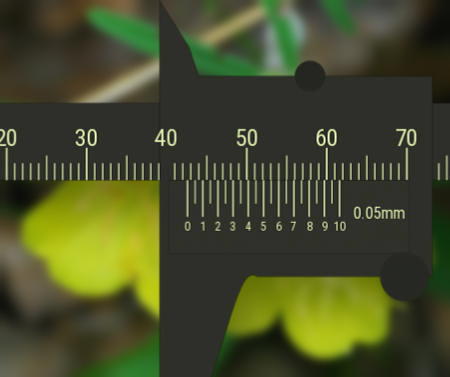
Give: 42.6,mm
